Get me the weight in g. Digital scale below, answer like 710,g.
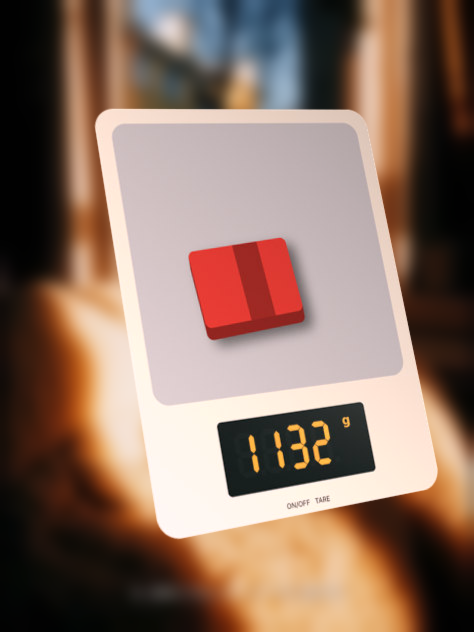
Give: 1132,g
